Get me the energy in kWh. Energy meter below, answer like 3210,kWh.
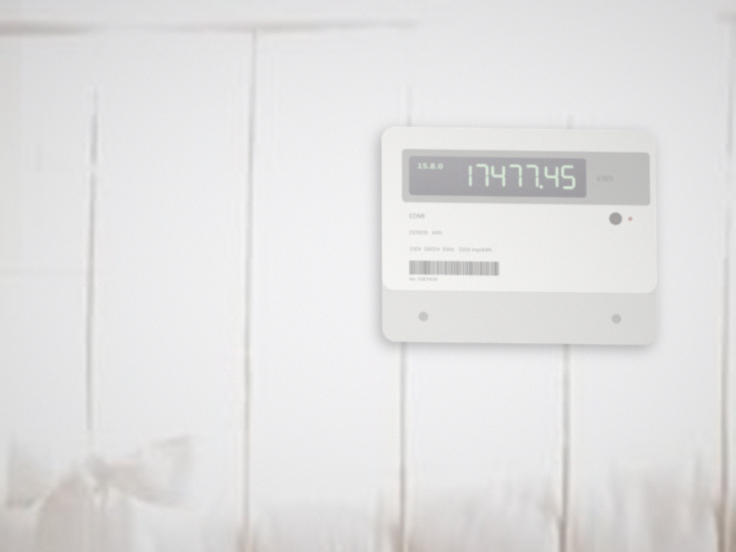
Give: 17477.45,kWh
